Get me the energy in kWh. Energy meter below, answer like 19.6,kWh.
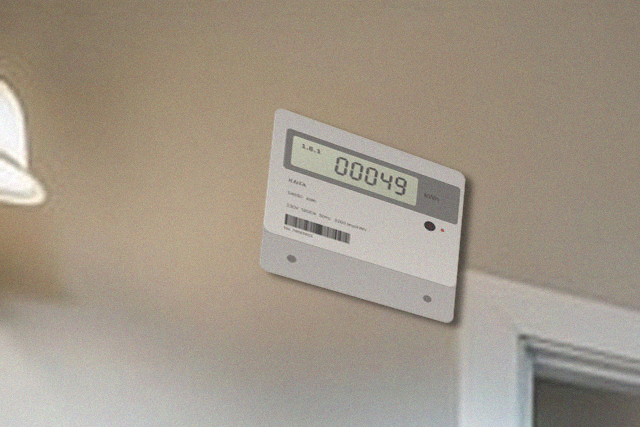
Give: 49,kWh
